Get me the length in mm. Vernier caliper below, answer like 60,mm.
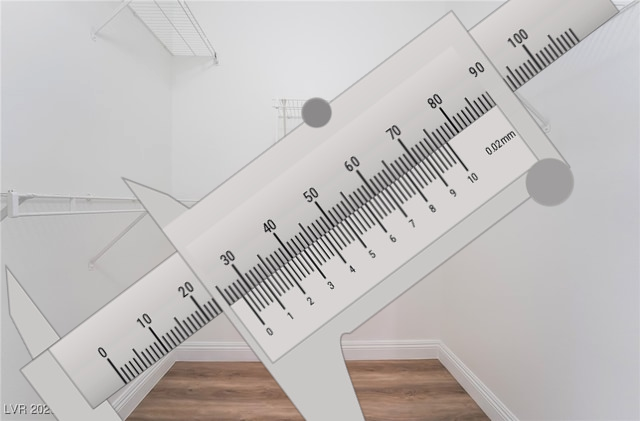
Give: 28.0,mm
